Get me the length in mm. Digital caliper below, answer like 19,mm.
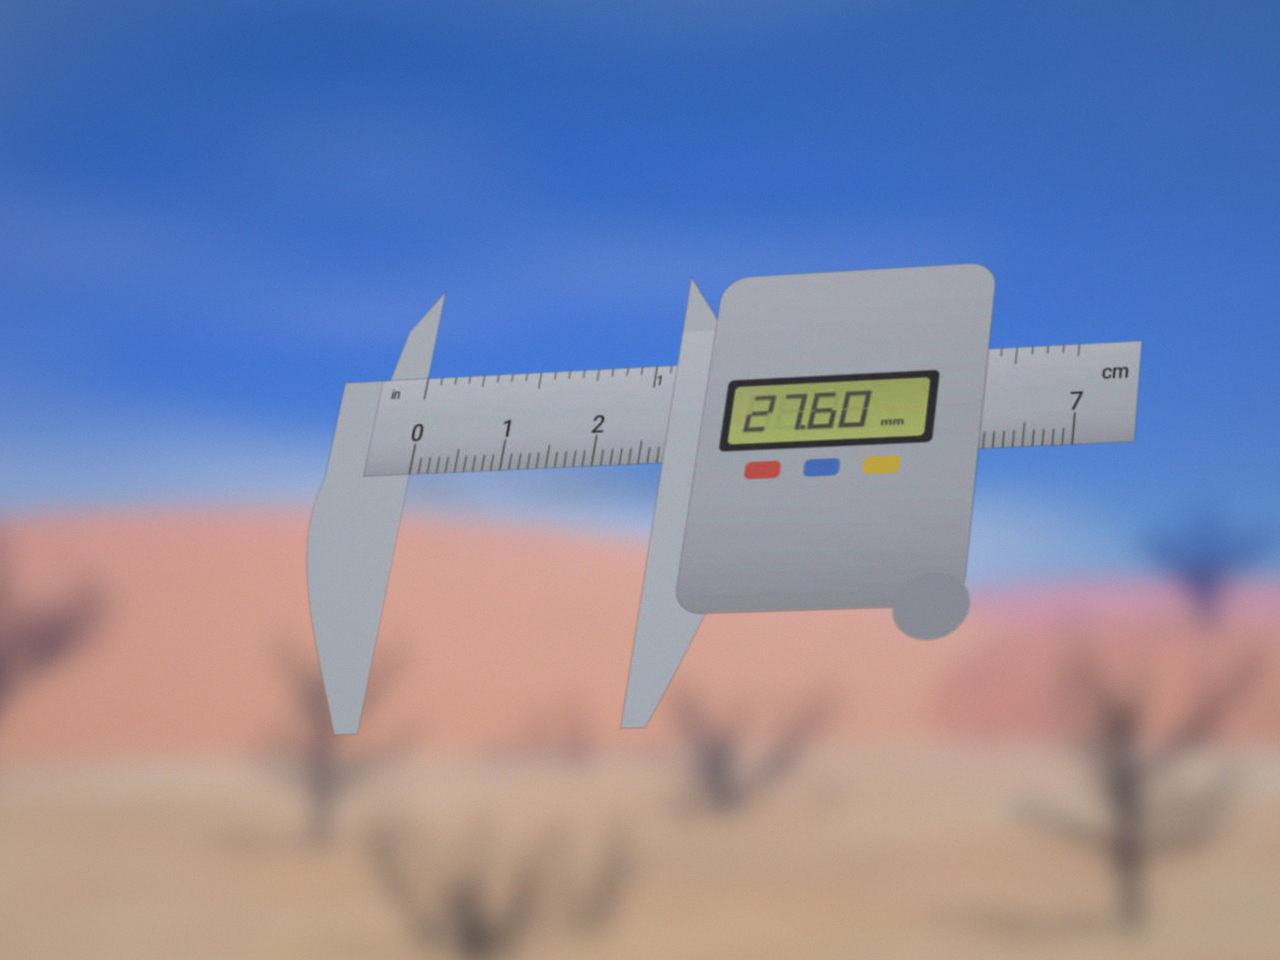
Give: 27.60,mm
